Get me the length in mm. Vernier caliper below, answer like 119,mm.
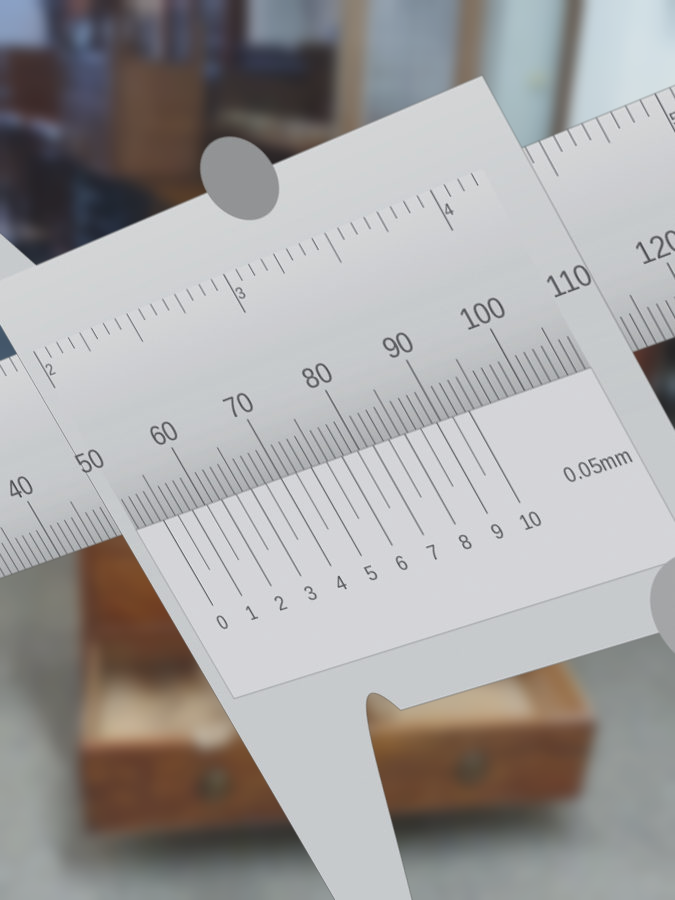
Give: 54.4,mm
